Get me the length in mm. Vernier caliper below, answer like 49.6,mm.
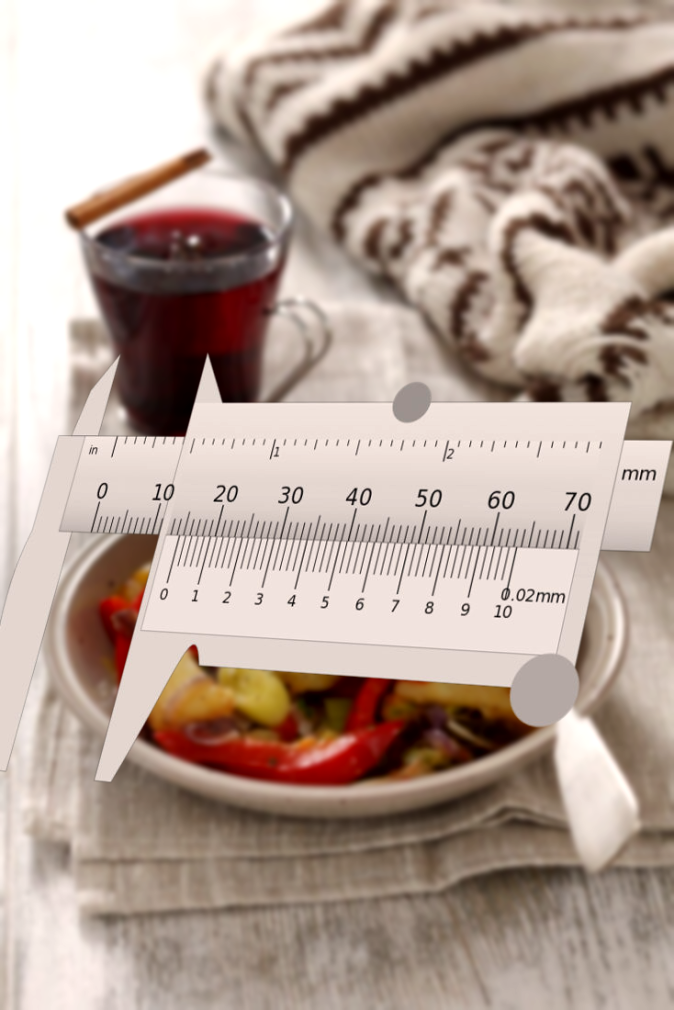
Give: 14.4,mm
